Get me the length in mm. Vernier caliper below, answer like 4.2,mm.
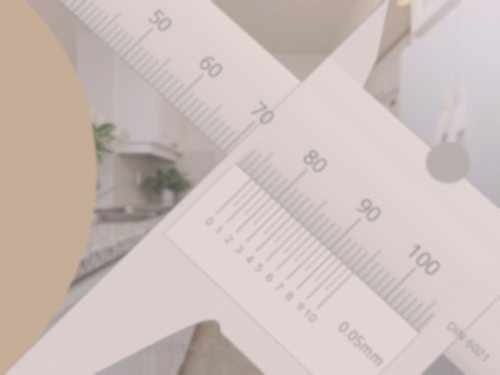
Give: 75.5,mm
